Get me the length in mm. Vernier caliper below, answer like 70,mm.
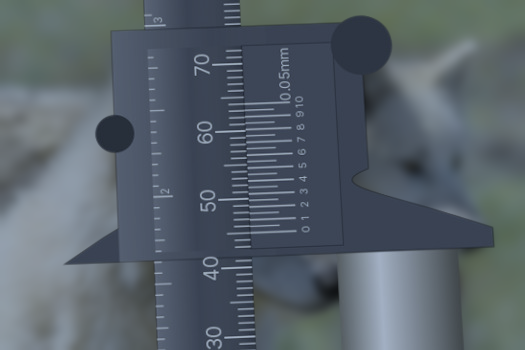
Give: 45.0,mm
